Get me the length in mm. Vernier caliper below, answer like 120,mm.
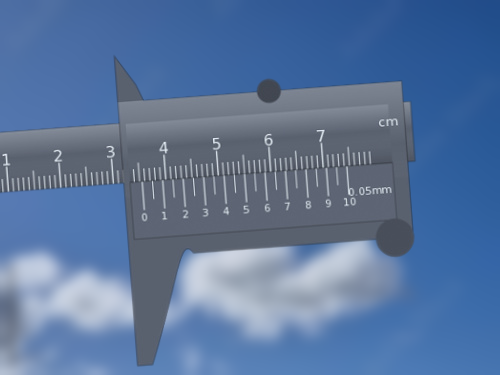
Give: 35.5,mm
